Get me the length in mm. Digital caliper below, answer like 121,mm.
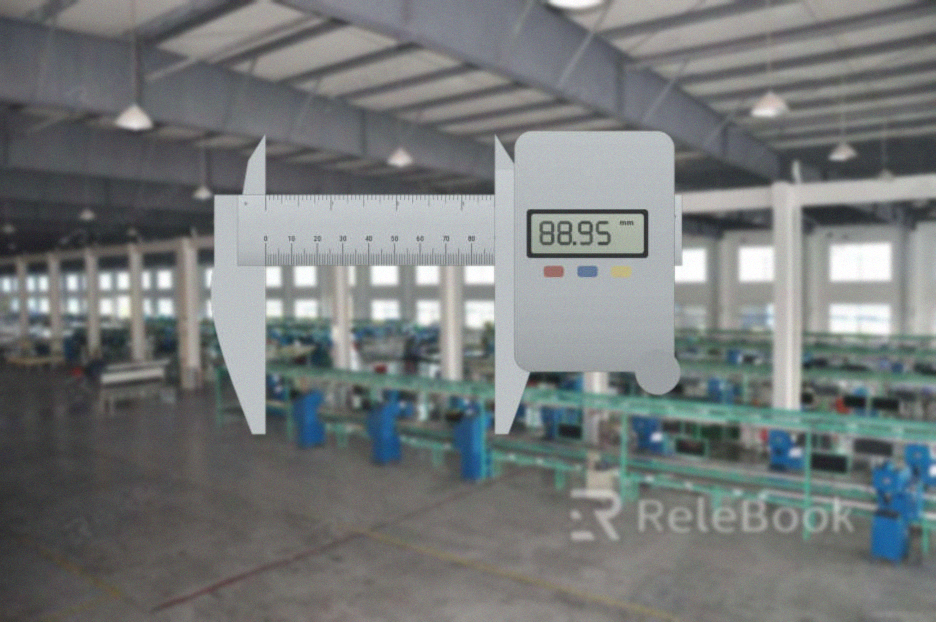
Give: 88.95,mm
